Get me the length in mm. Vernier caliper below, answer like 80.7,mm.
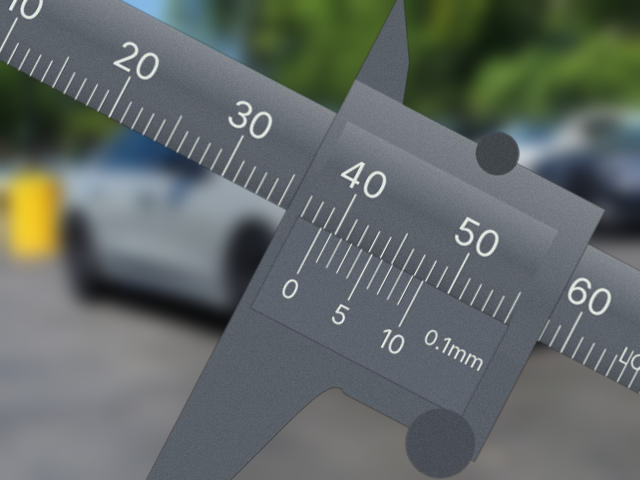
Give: 38.8,mm
